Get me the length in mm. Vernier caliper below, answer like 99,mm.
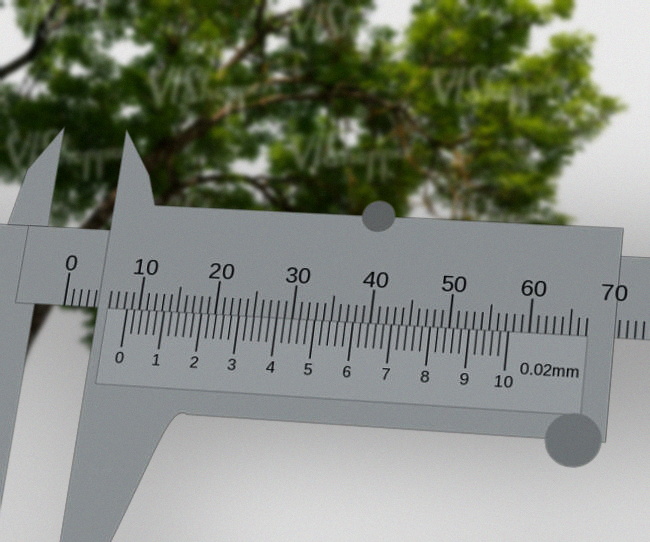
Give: 8.4,mm
